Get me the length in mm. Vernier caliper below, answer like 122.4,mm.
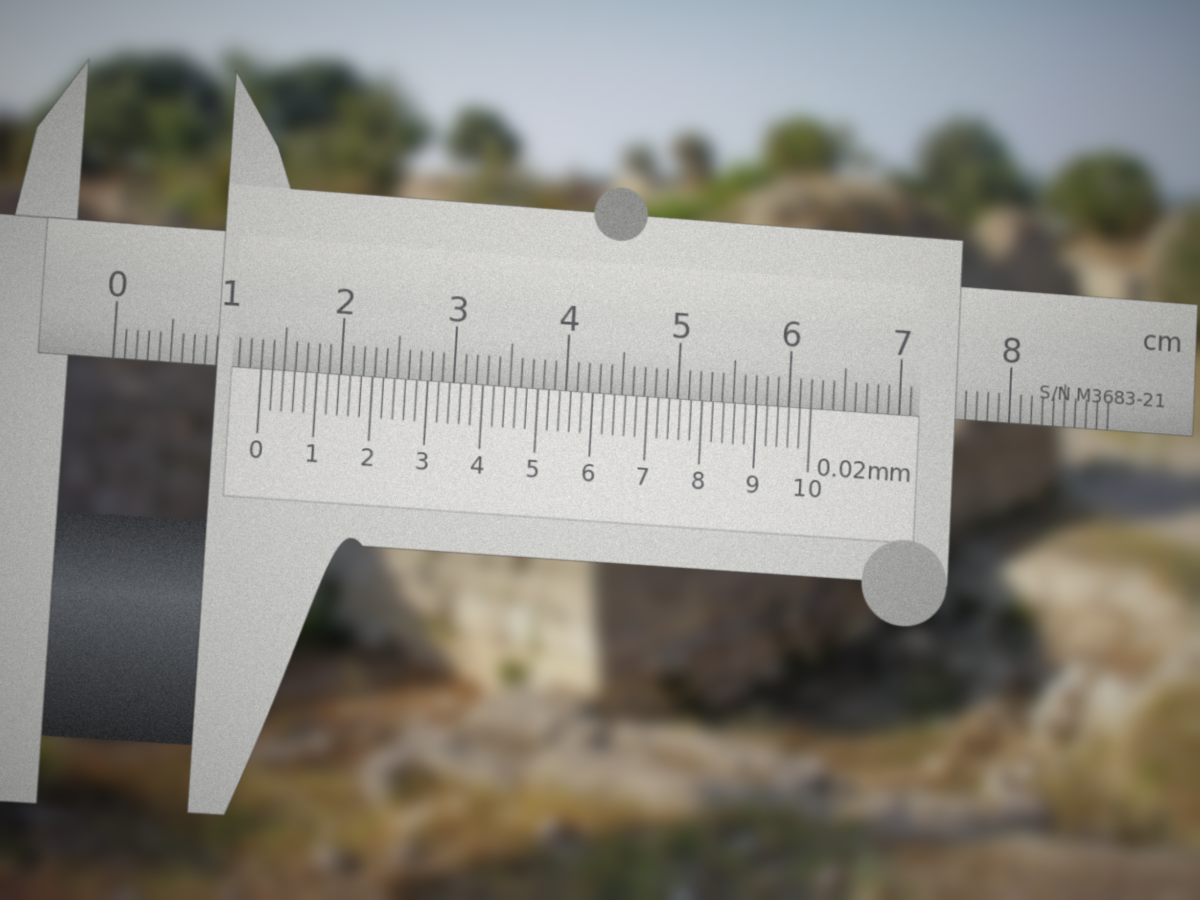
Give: 13.0,mm
